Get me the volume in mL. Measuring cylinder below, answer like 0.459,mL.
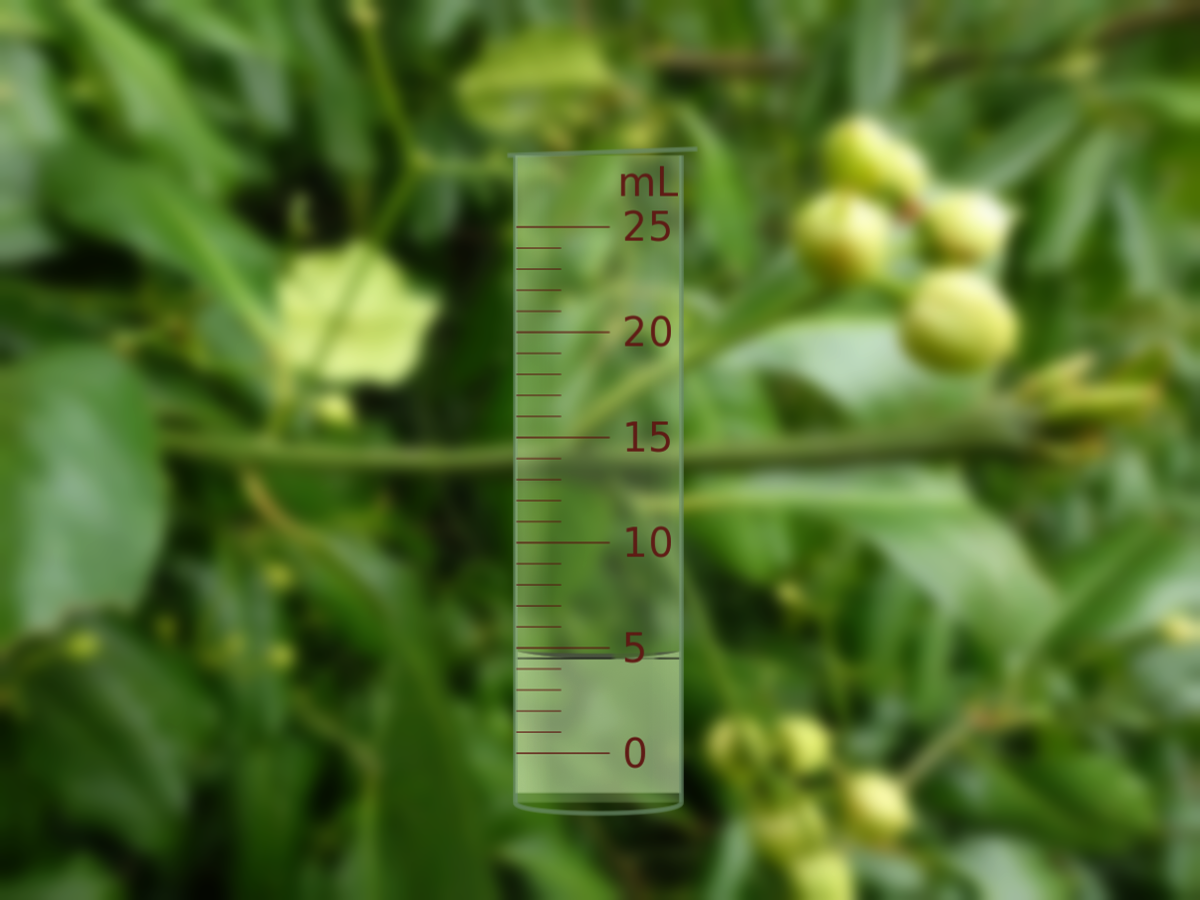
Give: 4.5,mL
